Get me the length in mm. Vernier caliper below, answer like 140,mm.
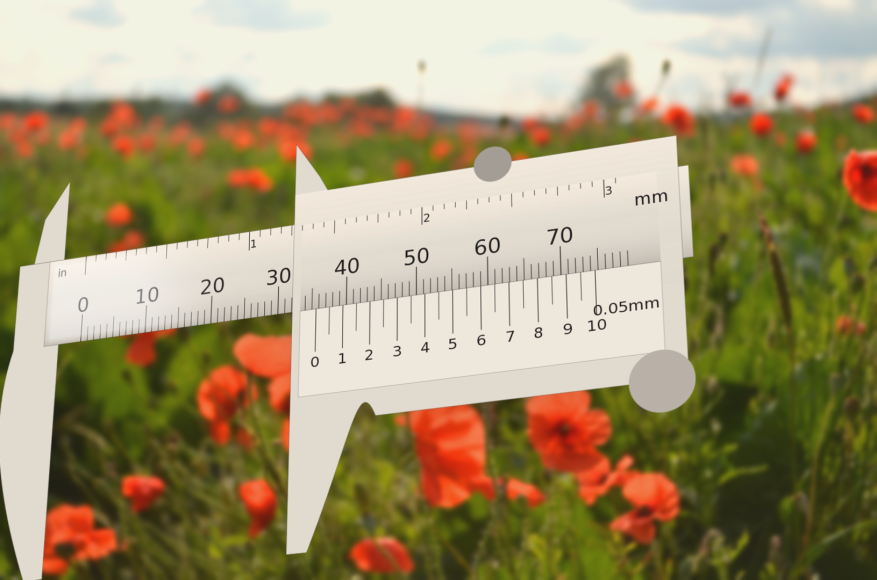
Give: 35.6,mm
